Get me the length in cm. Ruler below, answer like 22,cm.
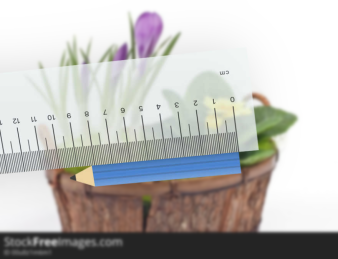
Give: 9.5,cm
